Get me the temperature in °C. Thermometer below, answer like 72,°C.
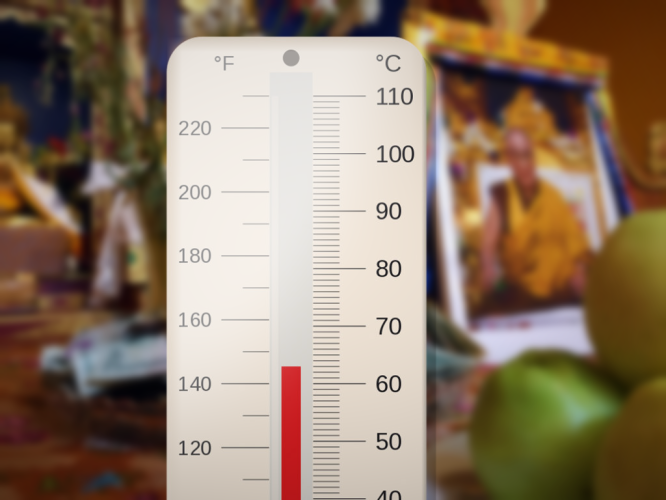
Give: 63,°C
